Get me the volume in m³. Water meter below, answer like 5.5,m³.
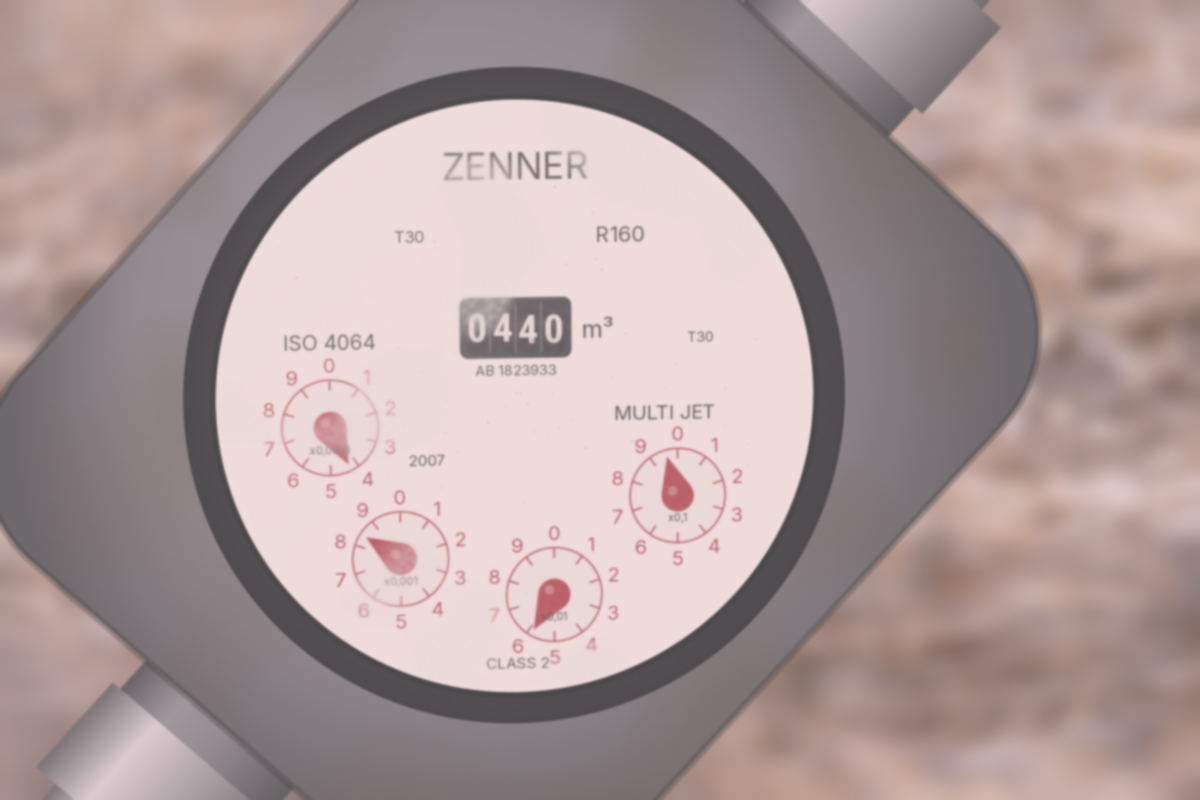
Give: 439.9584,m³
